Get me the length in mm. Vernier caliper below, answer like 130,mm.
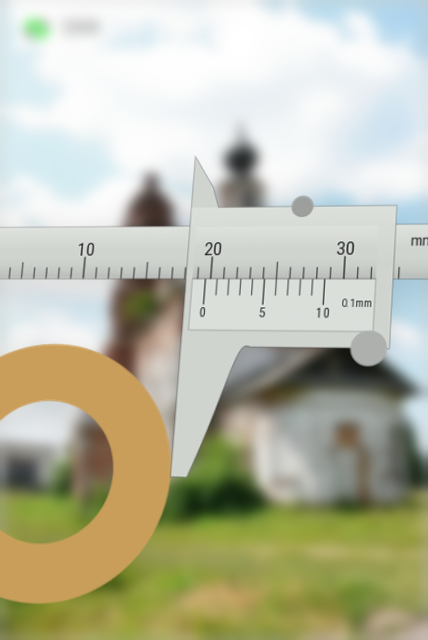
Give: 19.6,mm
